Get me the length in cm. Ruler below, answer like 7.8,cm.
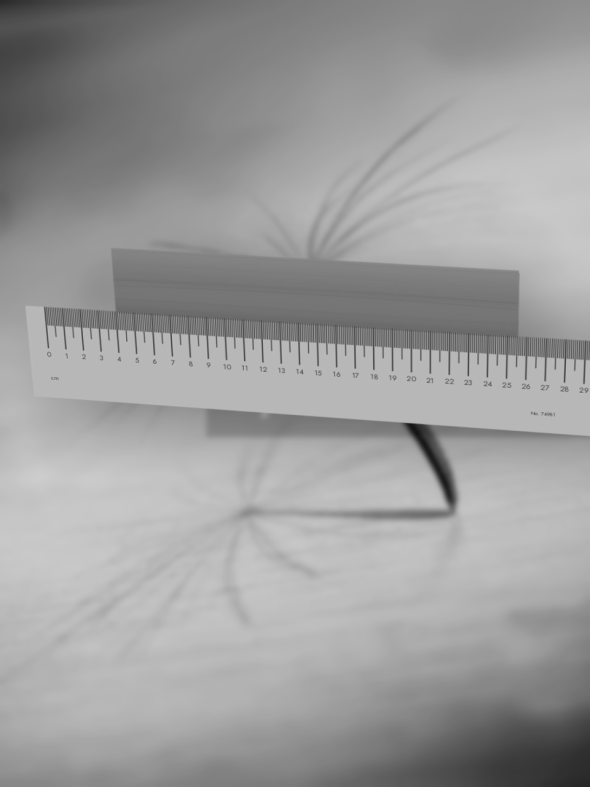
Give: 21.5,cm
